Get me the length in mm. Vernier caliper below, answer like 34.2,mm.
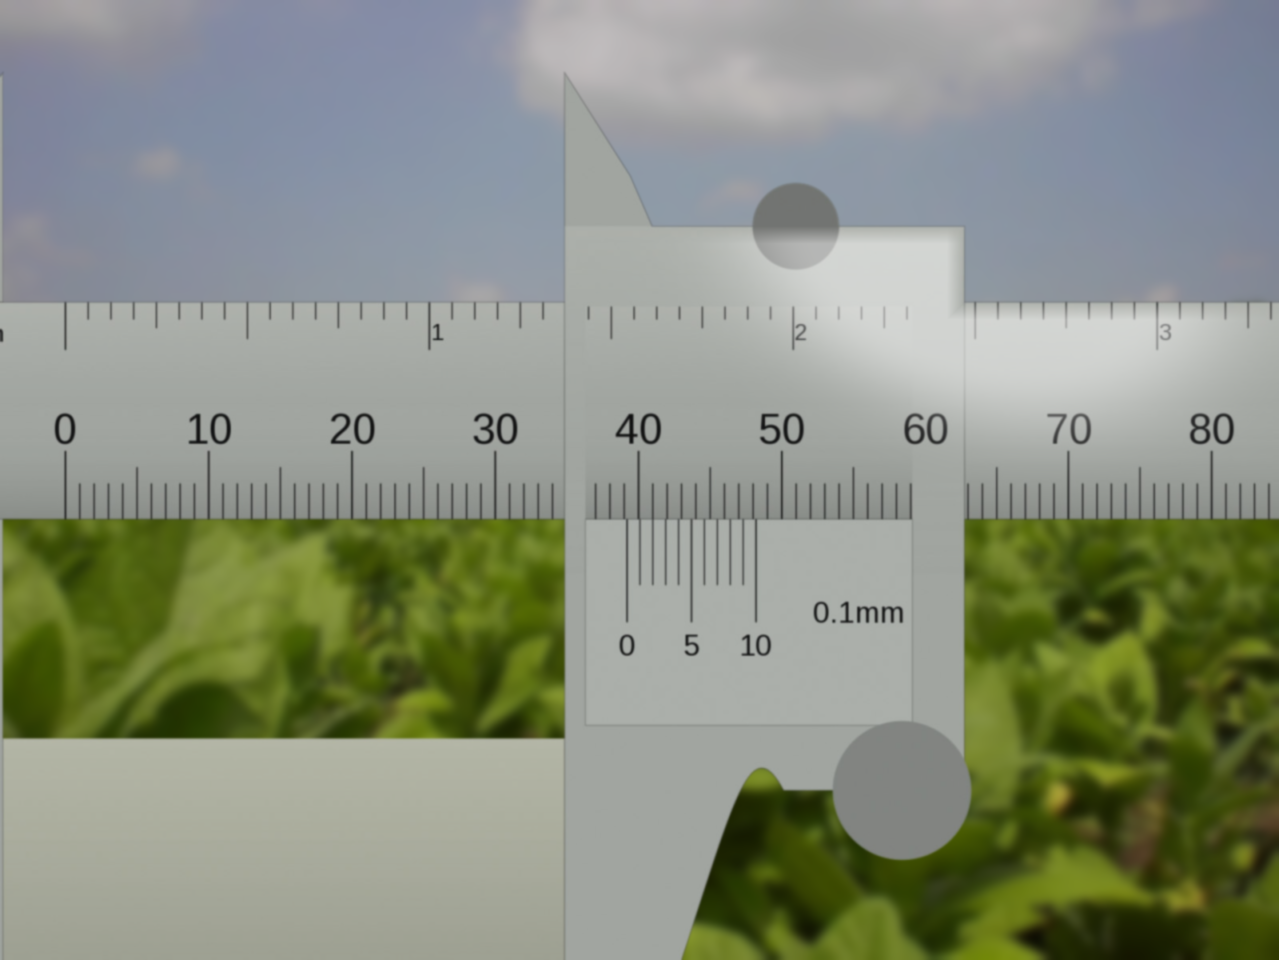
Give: 39.2,mm
